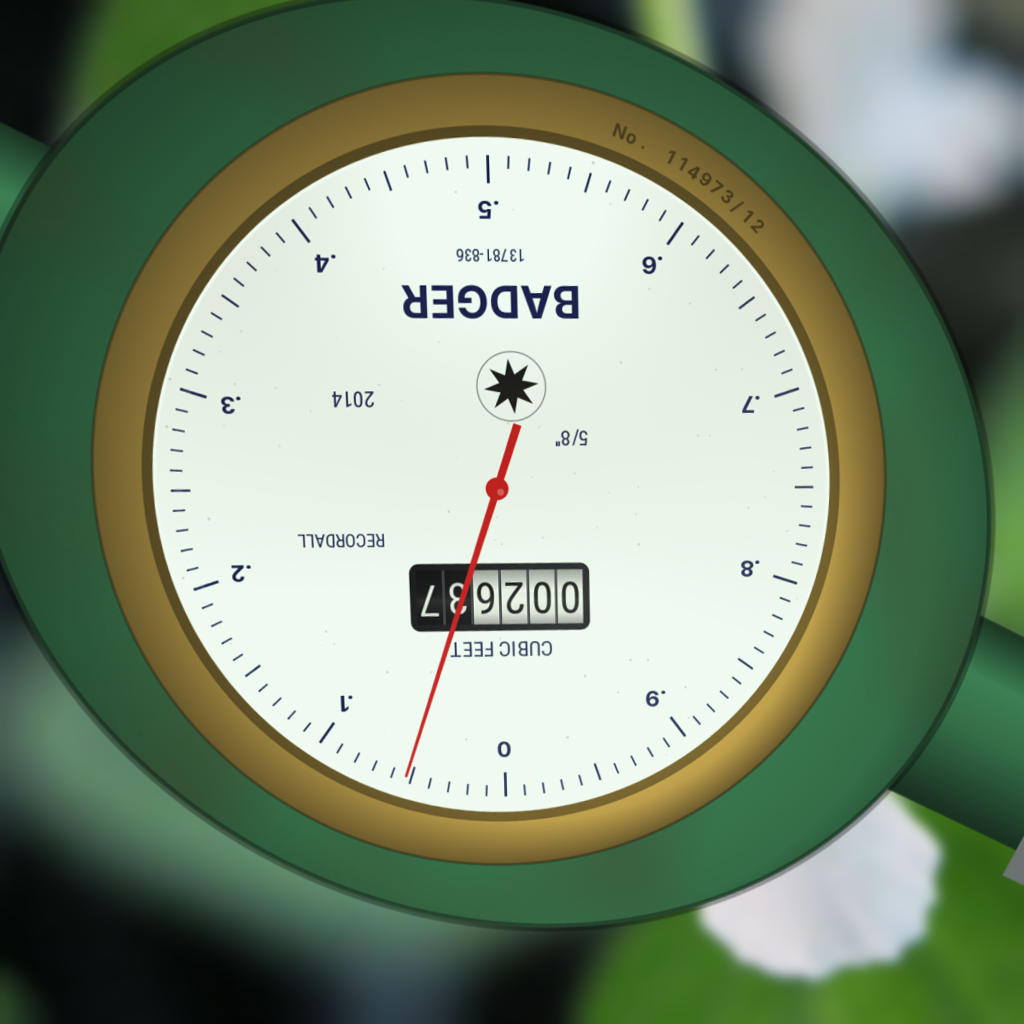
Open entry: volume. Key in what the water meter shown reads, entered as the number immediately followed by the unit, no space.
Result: 2637.05ft³
